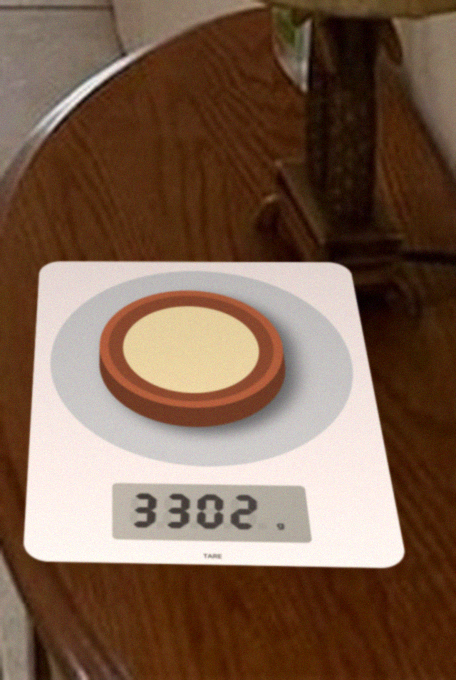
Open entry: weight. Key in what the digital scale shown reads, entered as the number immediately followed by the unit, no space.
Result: 3302g
